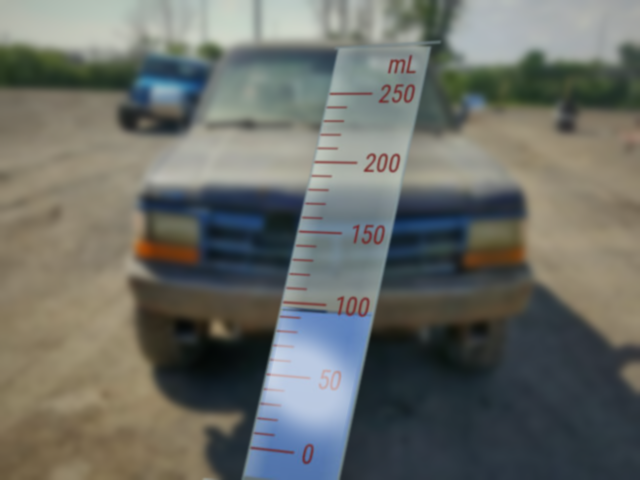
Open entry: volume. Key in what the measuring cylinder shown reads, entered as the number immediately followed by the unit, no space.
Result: 95mL
